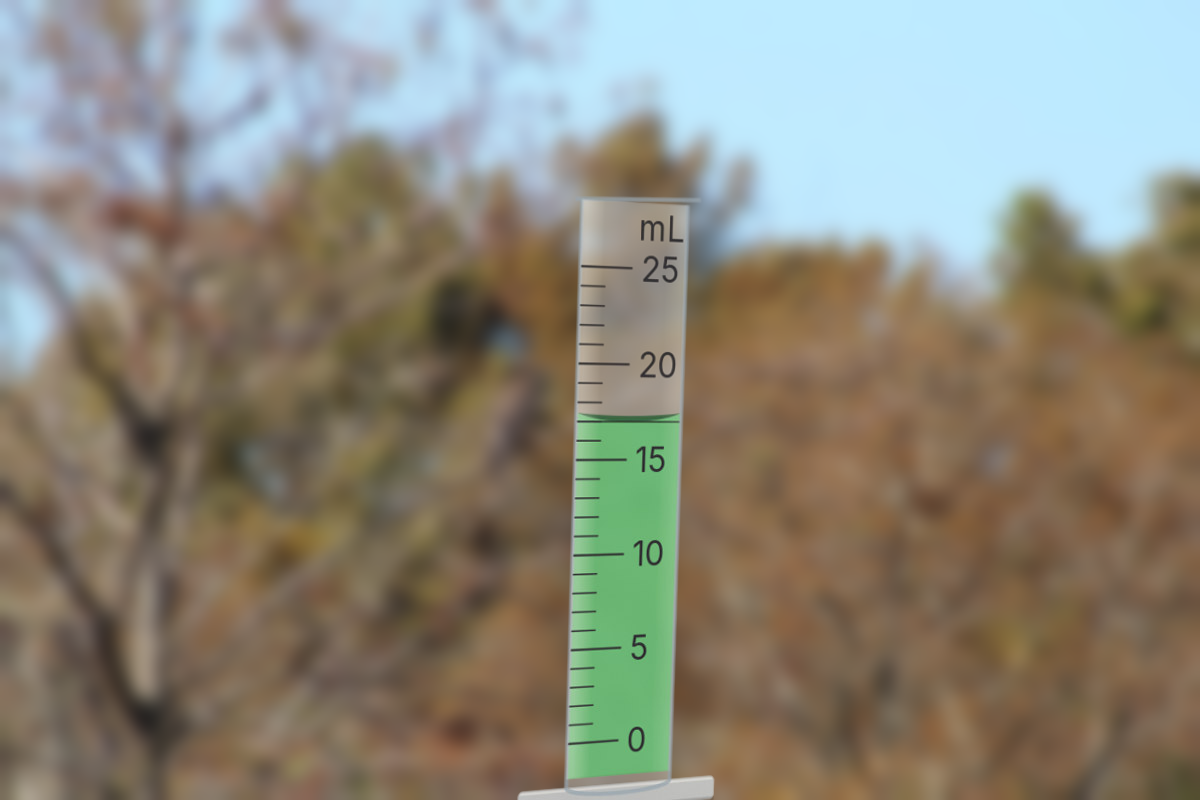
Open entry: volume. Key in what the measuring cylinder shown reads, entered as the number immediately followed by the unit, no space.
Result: 17mL
